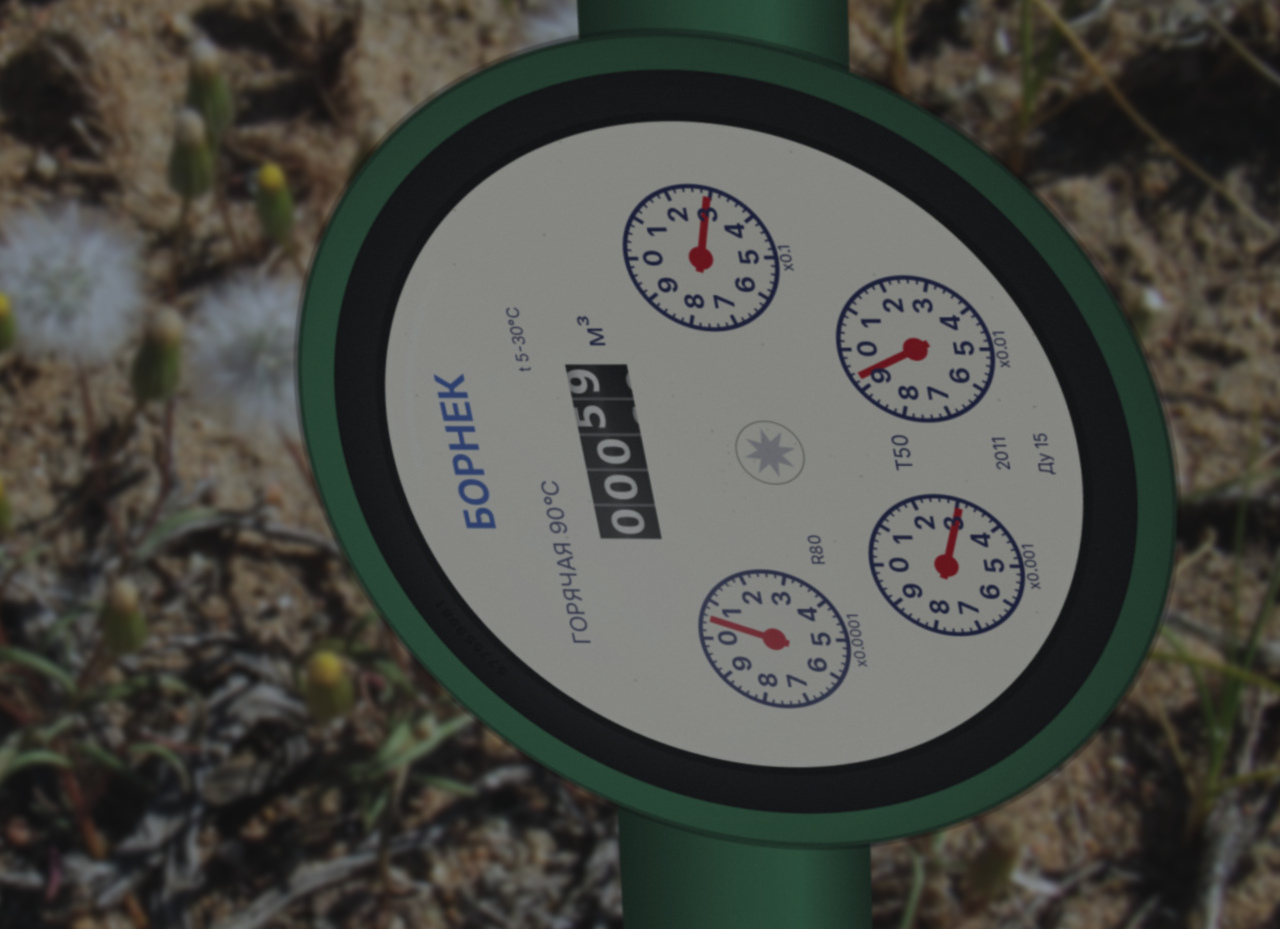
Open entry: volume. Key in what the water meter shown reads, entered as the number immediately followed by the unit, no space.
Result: 59.2930m³
